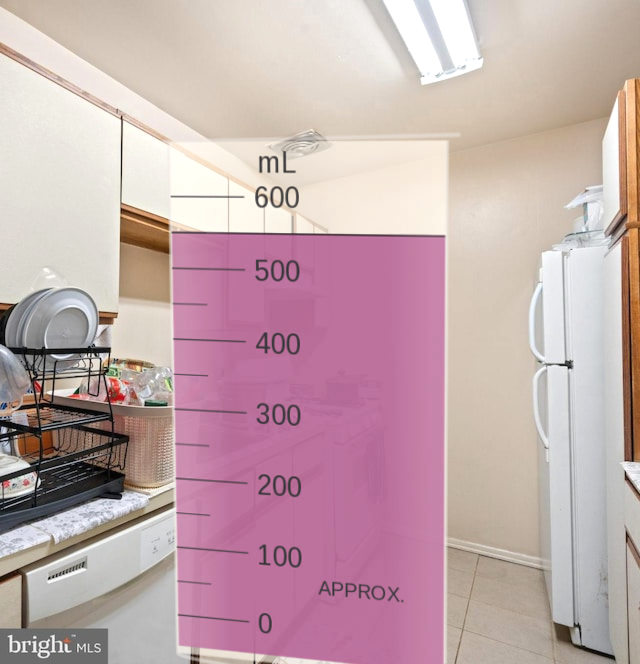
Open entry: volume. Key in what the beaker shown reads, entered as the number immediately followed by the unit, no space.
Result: 550mL
